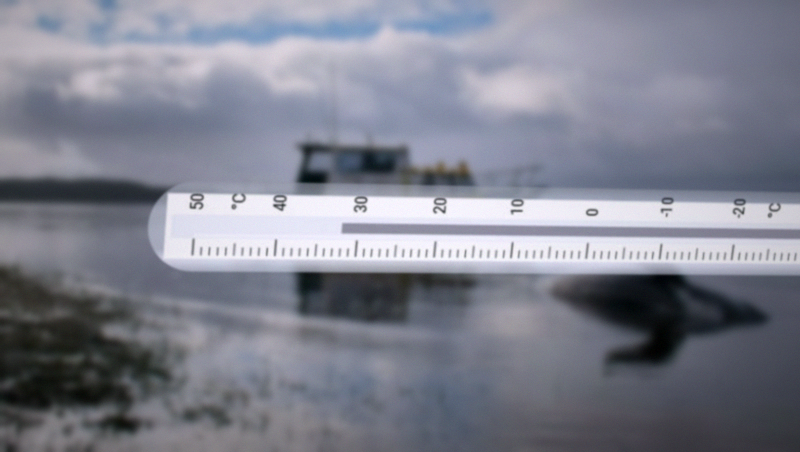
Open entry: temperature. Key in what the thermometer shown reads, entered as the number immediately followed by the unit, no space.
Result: 32°C
